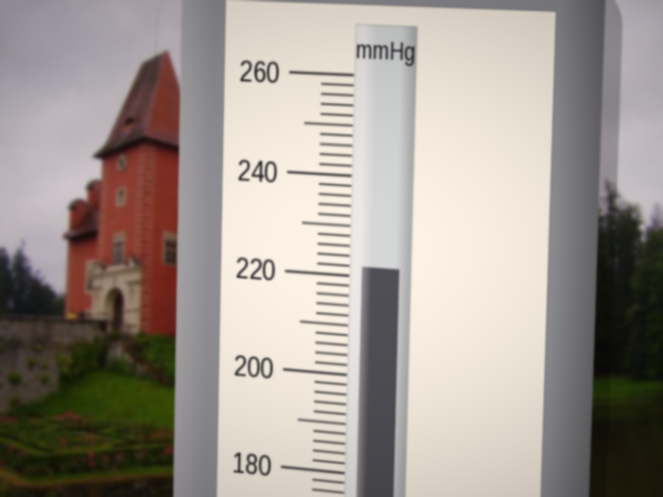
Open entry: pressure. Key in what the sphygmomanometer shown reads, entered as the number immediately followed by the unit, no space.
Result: 222mmHg
